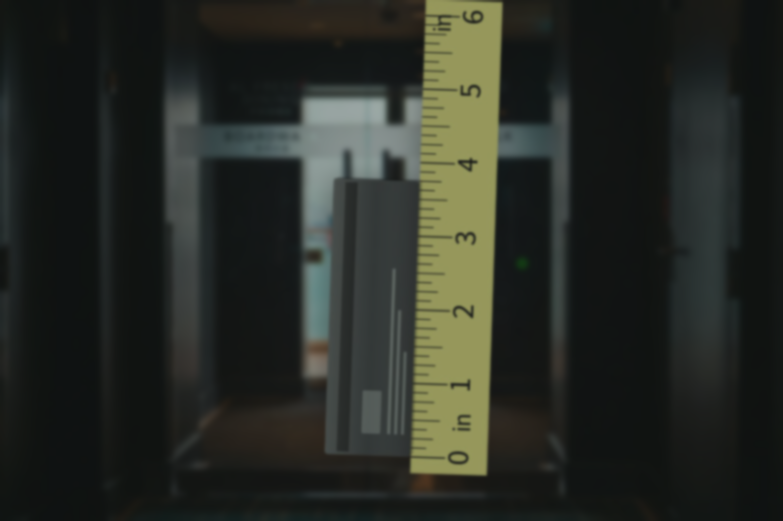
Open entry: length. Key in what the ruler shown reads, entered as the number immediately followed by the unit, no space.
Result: 3.75in
